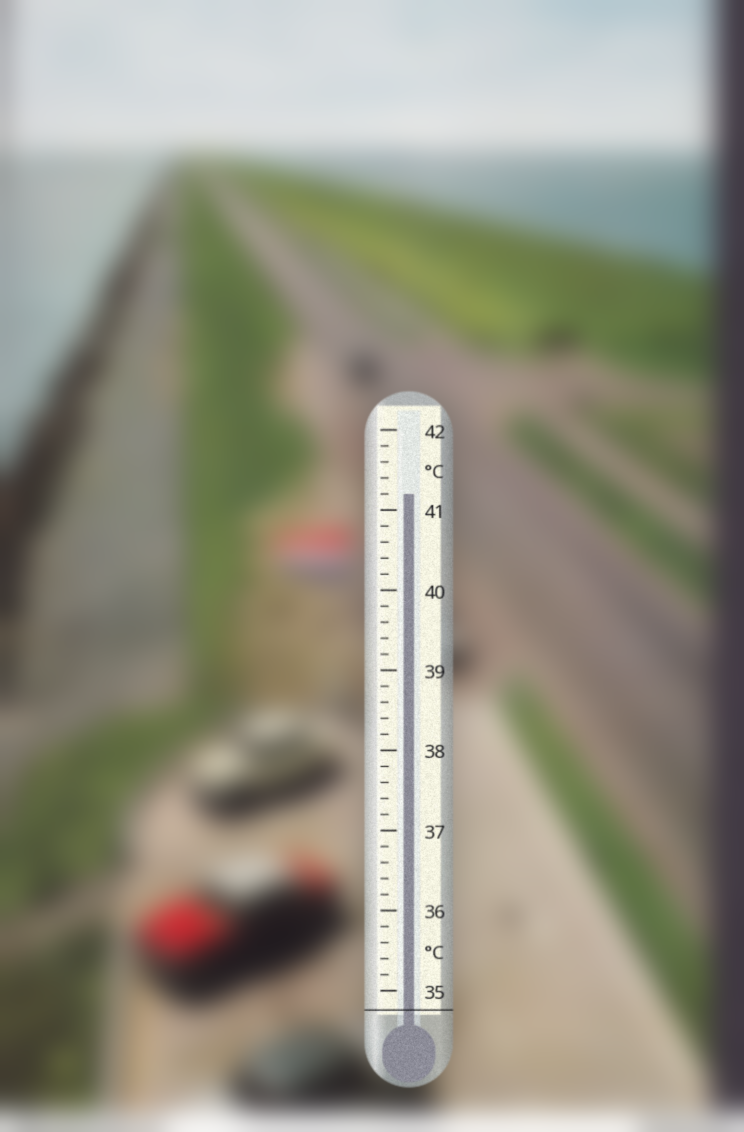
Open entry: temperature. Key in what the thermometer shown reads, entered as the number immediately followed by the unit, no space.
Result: 41.2°C
